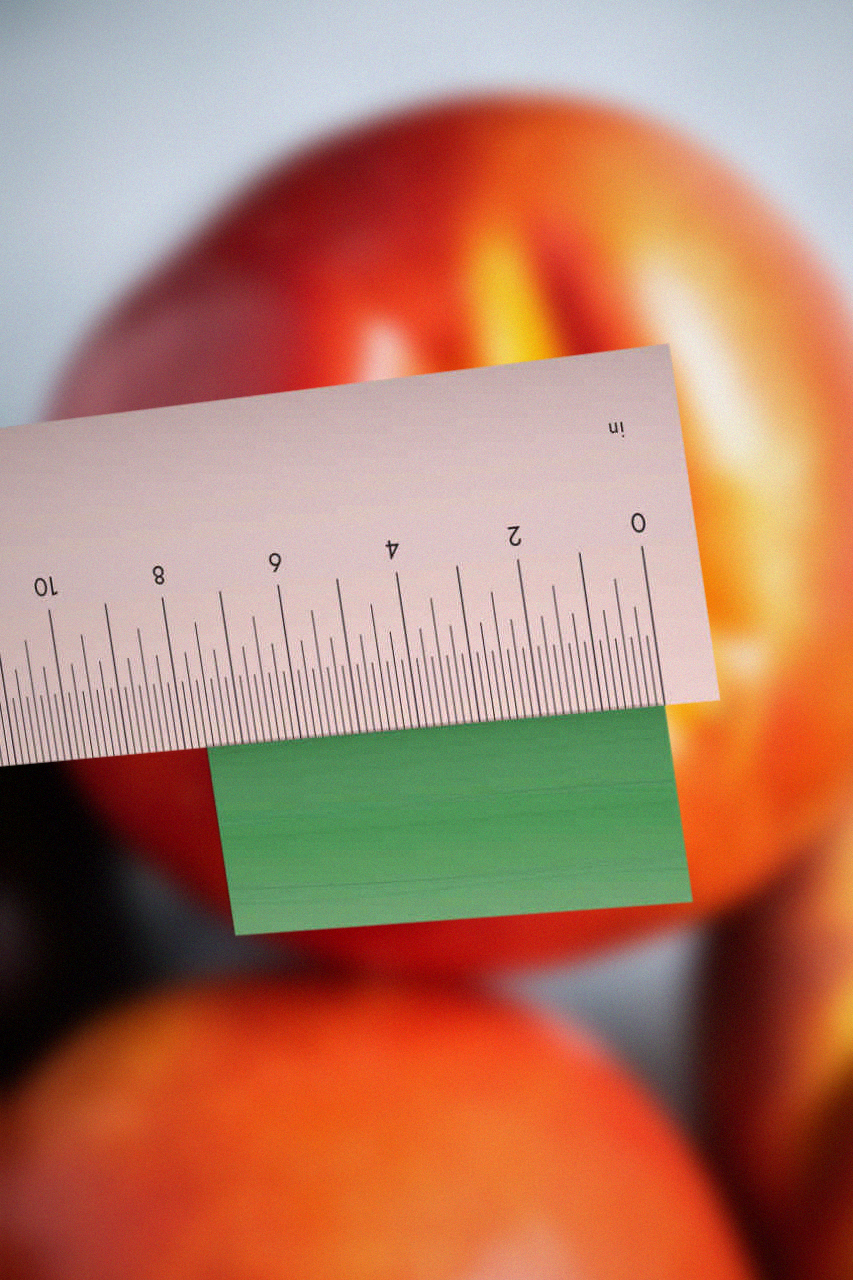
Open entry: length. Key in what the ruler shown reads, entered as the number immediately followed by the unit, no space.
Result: 7.625in
